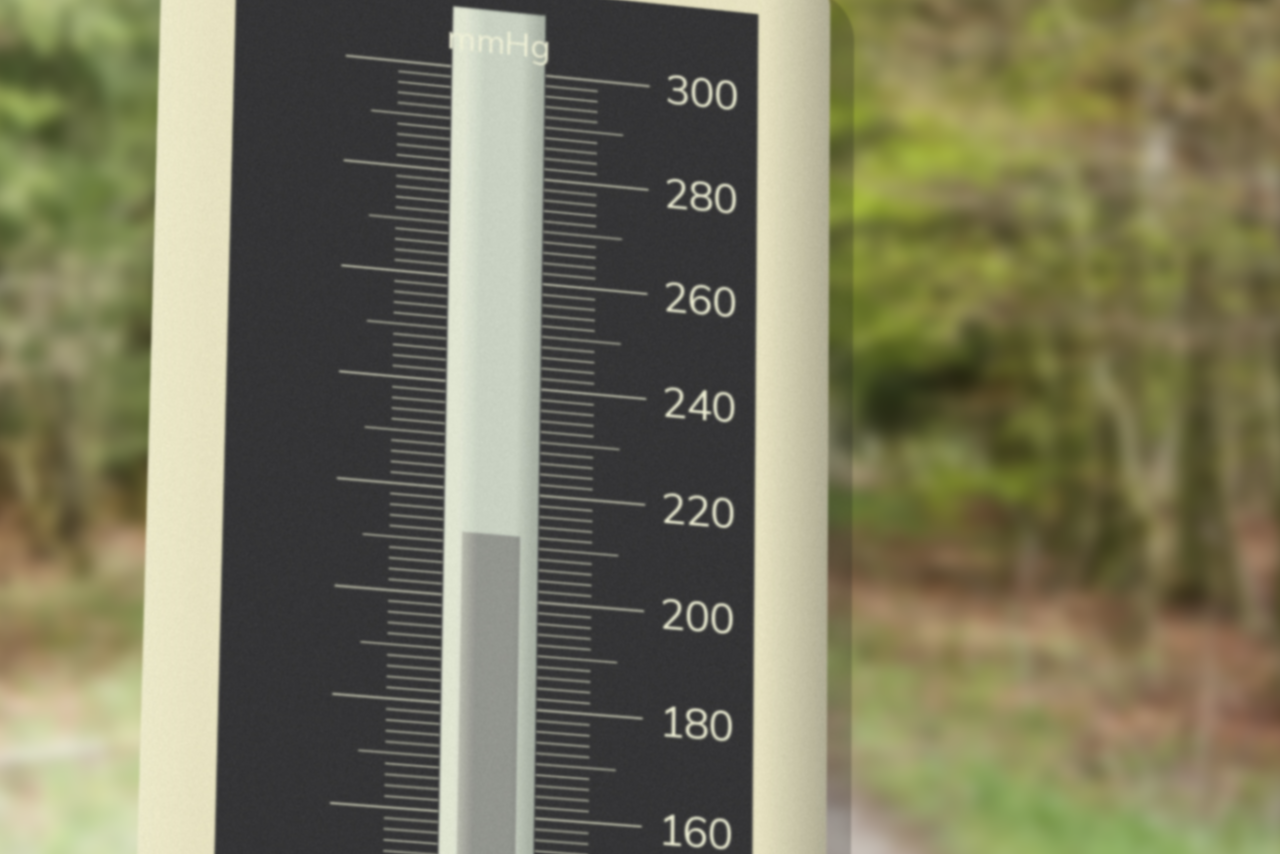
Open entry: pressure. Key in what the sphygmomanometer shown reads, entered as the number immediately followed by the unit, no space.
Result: 212mmHg
